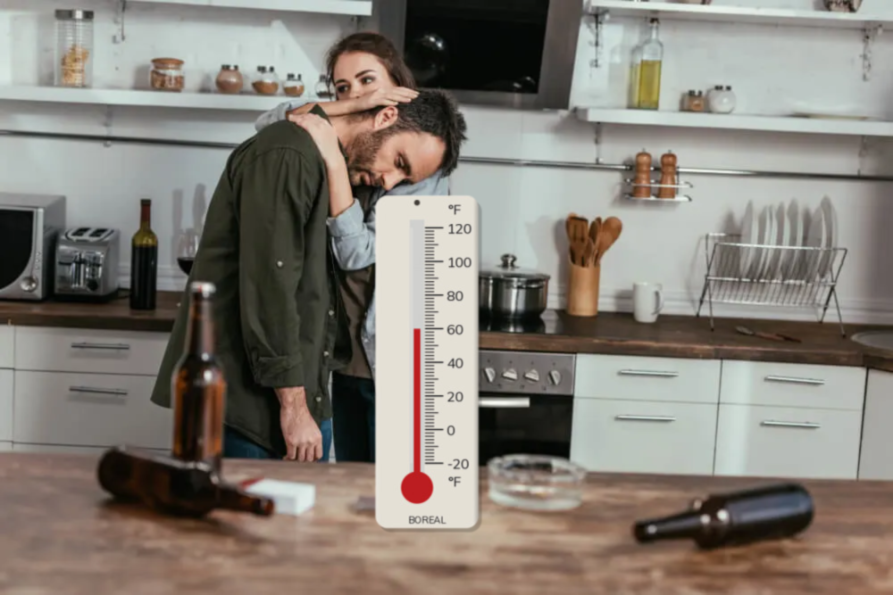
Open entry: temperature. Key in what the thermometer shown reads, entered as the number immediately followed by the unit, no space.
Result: 60°F
